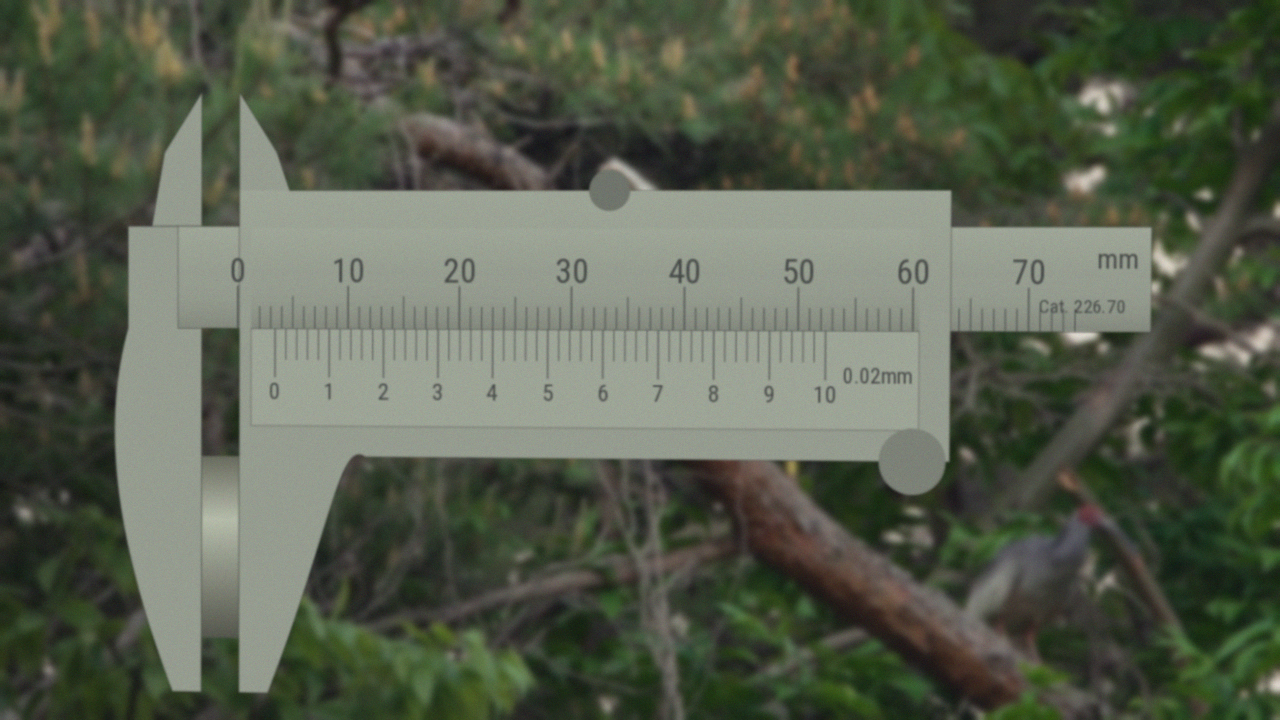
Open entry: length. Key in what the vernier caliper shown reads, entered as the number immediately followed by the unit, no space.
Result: 3.4mm
